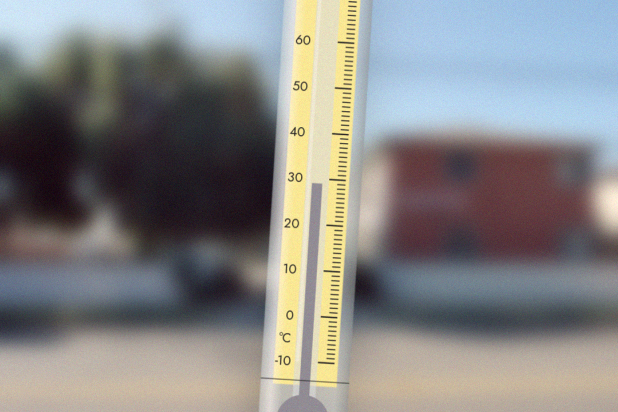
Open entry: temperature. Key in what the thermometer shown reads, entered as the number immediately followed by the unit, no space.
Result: 29°C
